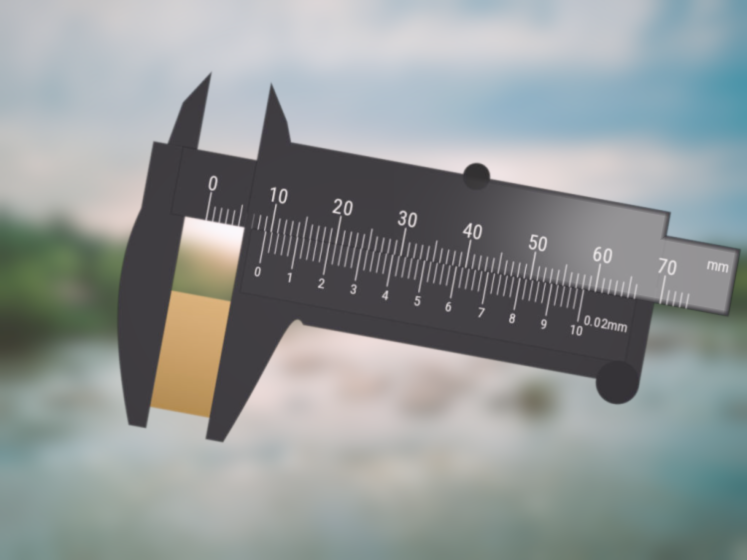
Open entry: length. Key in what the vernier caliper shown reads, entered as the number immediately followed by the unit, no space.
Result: 9.2mm
